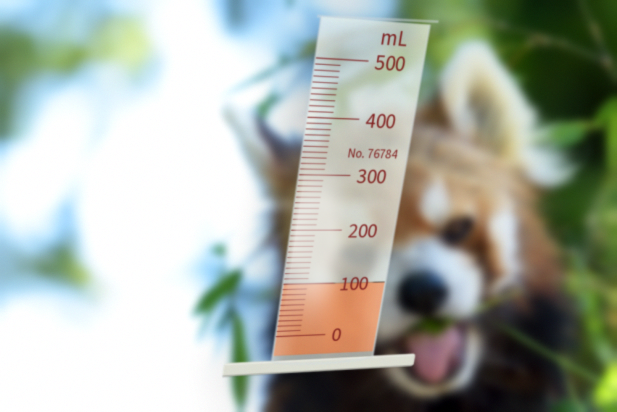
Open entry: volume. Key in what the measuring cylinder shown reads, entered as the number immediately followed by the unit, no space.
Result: 100mL
